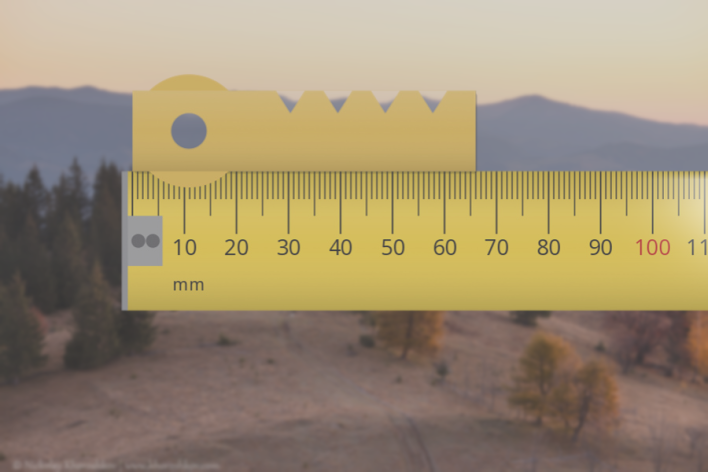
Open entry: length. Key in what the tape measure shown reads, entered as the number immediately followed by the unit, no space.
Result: 66mm
